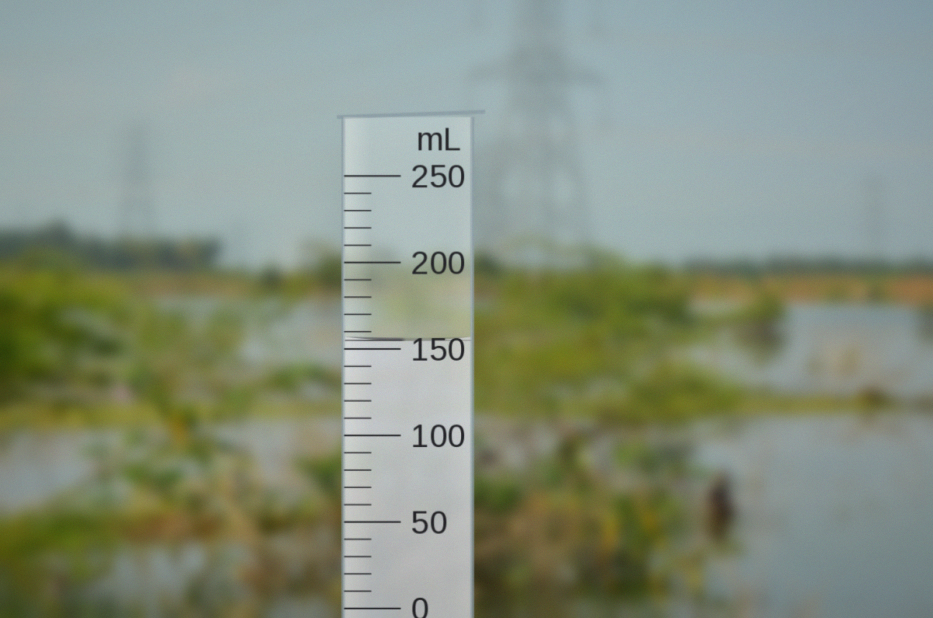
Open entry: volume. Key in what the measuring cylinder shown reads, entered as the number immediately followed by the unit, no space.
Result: 155mL
